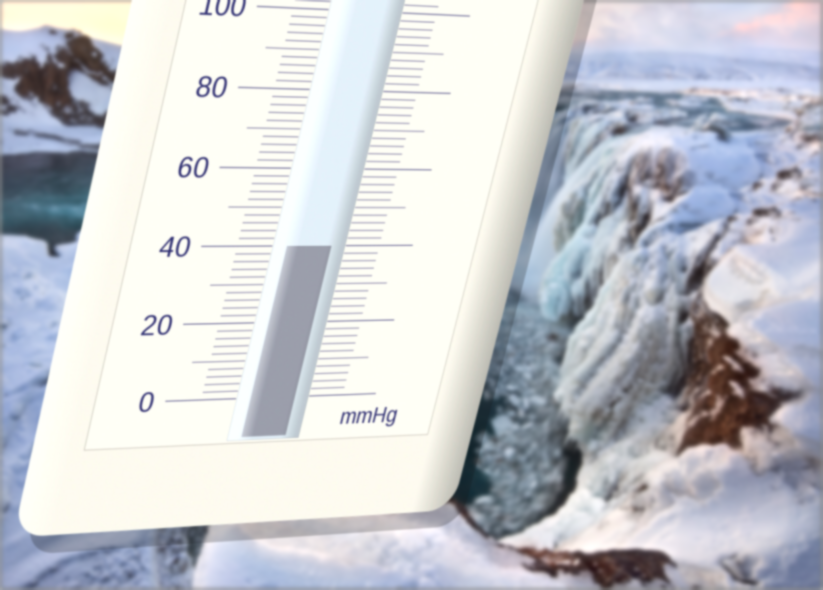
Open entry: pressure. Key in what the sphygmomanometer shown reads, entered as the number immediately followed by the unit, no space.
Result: 40mmHg
